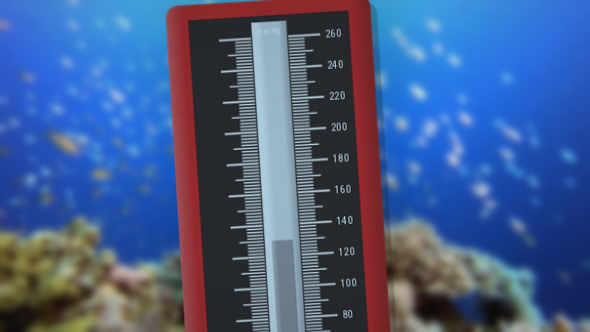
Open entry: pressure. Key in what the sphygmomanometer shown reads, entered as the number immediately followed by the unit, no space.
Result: 130mmHg
